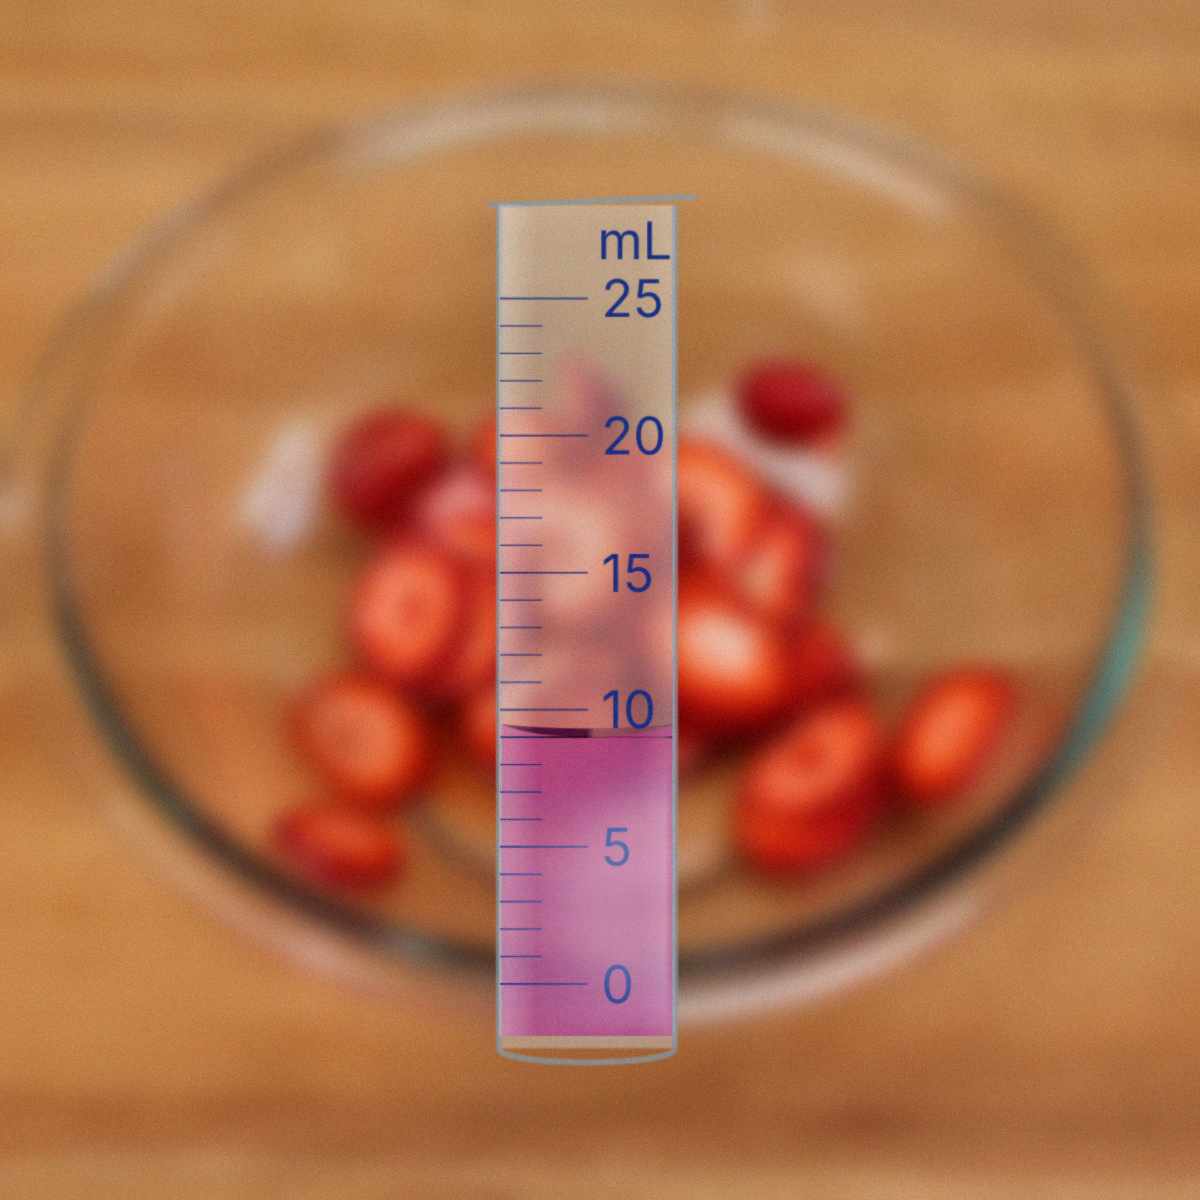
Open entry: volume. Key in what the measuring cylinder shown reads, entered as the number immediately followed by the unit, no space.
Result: 9mL
